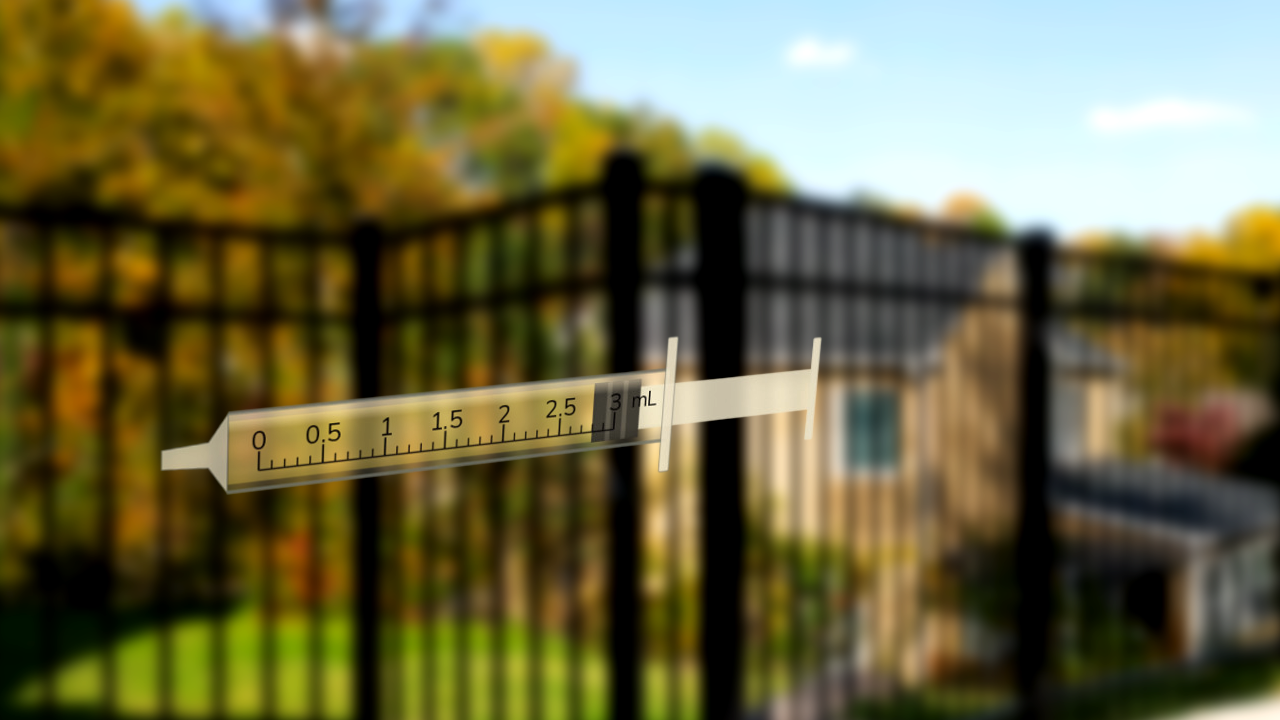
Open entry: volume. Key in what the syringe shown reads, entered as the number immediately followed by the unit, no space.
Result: 2.8mL
